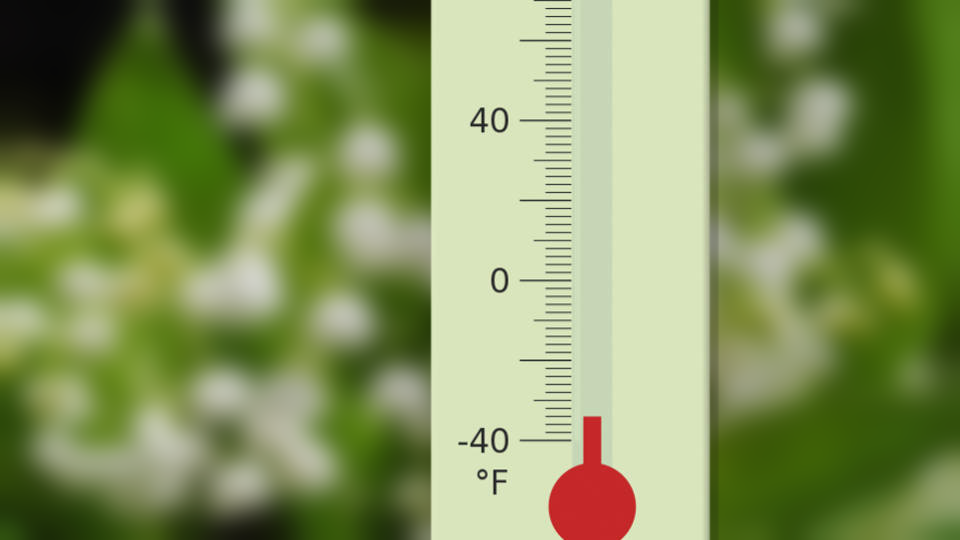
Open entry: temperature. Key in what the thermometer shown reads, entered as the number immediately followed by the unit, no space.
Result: -34°F
